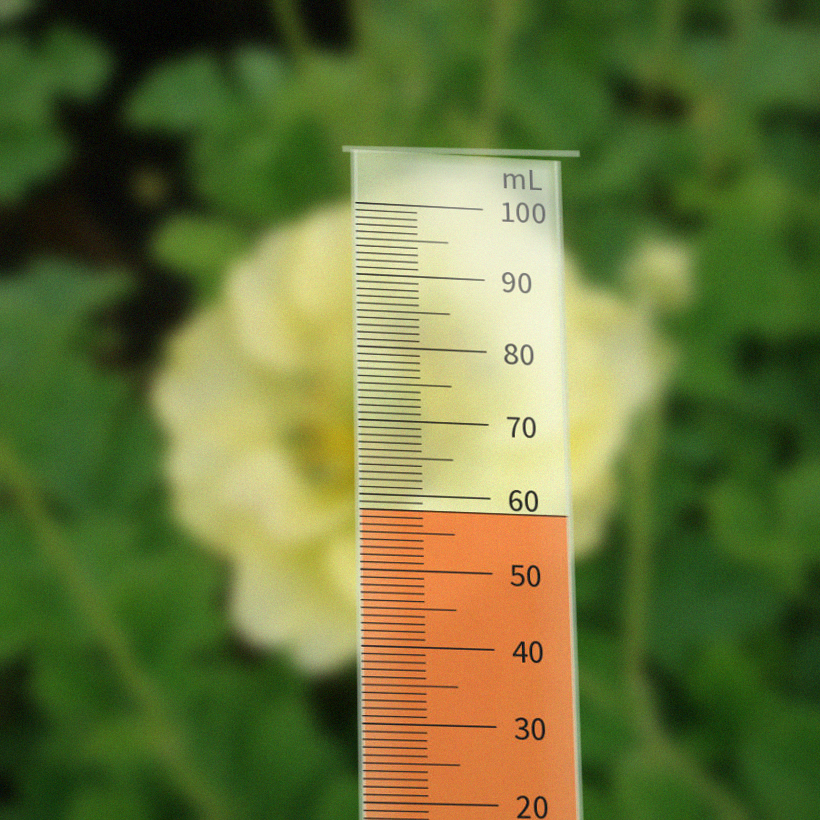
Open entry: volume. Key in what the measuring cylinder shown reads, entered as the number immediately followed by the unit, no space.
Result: 58mL
